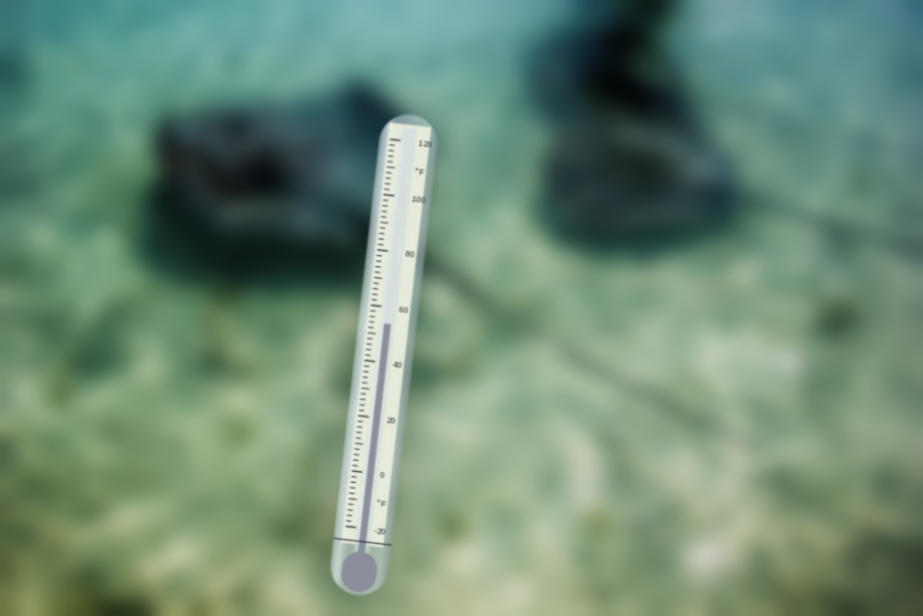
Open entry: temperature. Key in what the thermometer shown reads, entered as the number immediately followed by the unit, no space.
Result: 54°F
